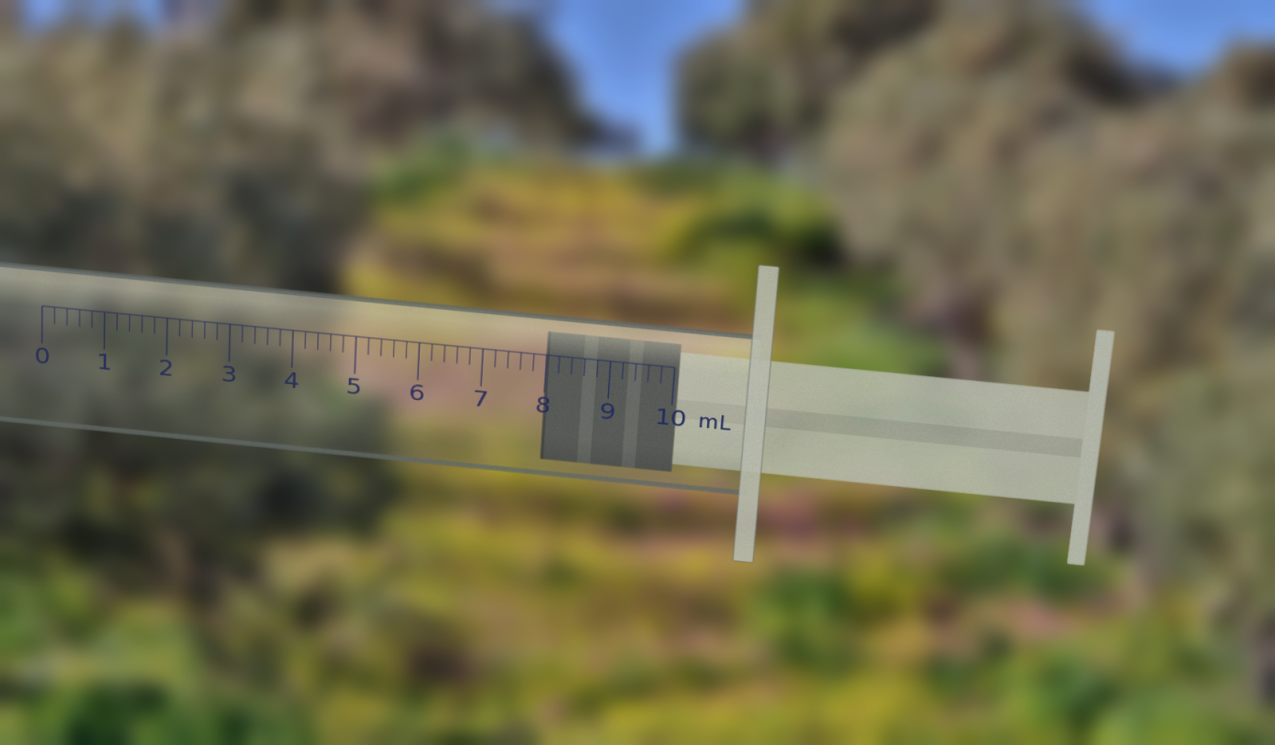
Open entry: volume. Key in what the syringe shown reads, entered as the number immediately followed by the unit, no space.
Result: 8mL
